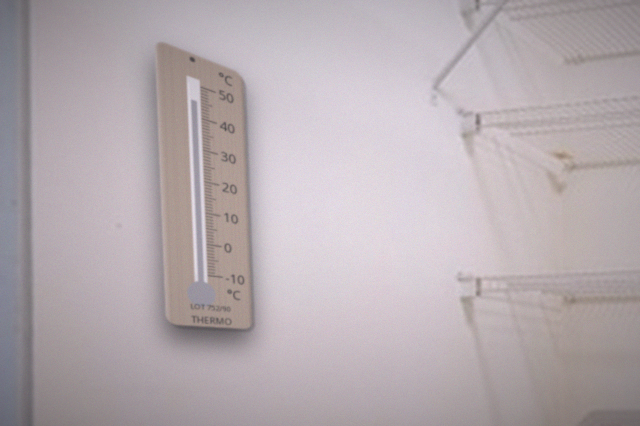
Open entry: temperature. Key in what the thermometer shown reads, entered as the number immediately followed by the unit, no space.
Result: 45°C
